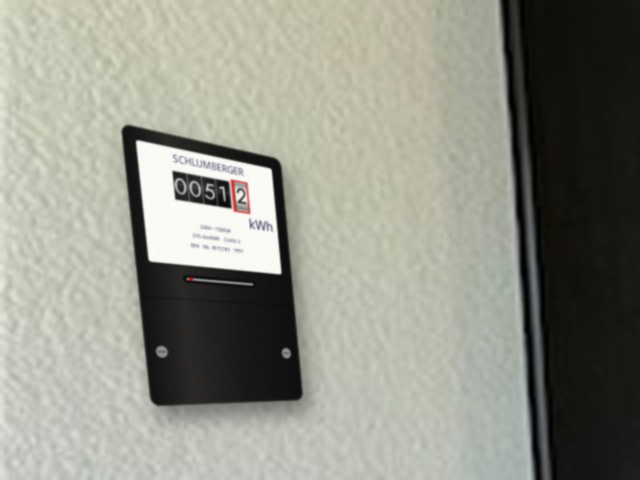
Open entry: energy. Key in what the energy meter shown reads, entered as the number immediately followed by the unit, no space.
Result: 51.2kWh
